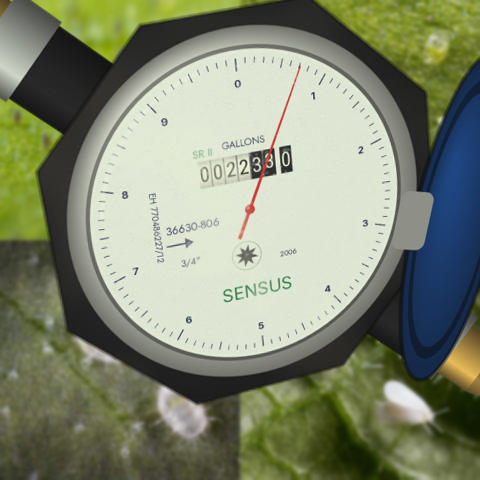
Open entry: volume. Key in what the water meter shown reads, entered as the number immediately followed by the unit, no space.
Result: 22330.7gal
